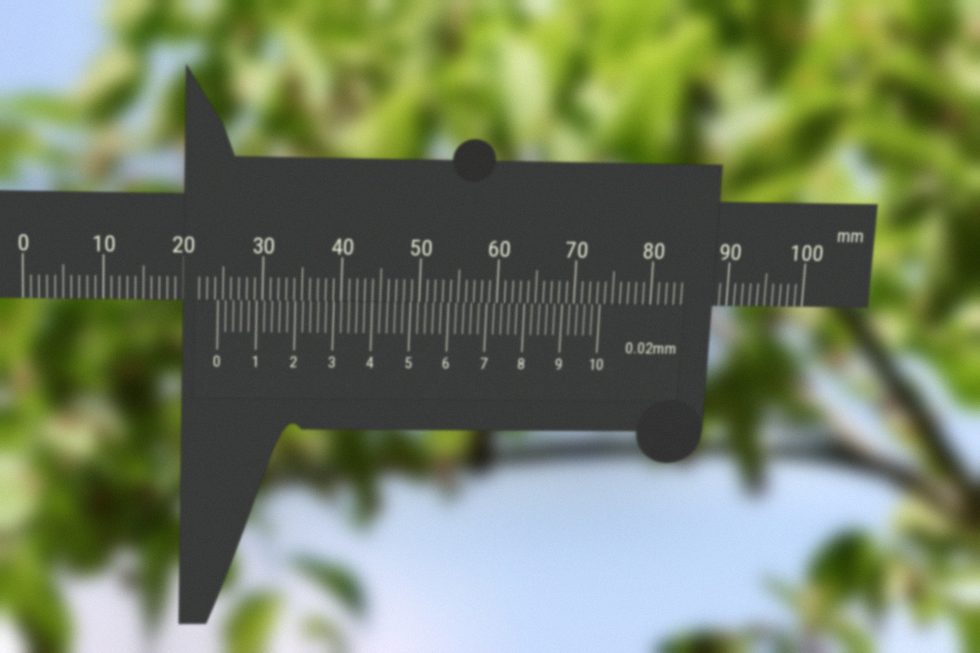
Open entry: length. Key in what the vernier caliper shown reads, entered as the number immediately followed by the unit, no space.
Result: 24.4mm
